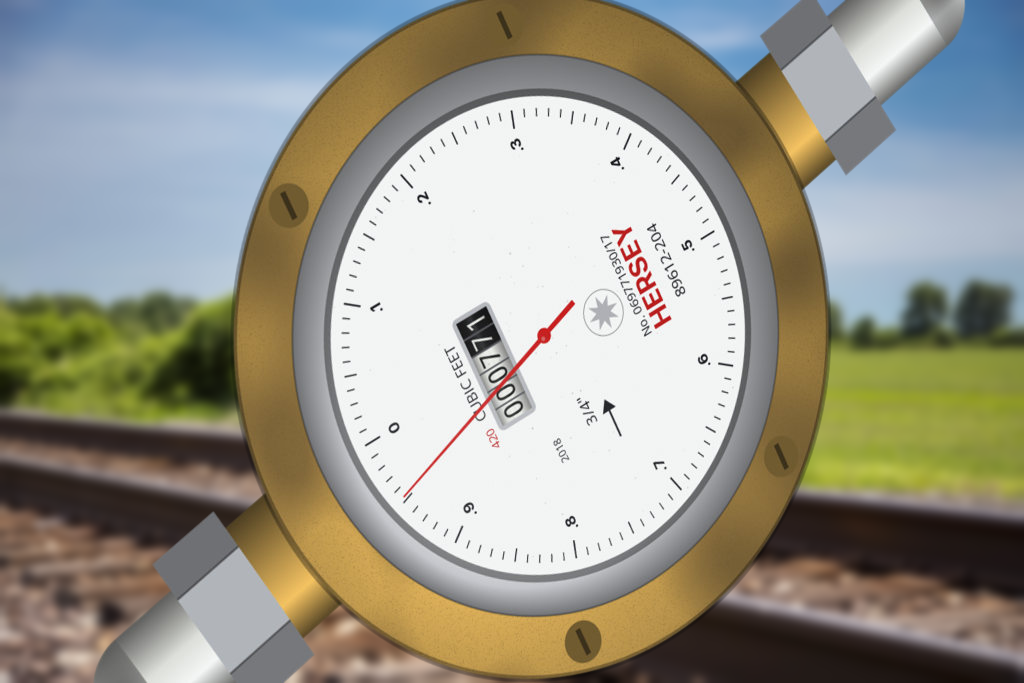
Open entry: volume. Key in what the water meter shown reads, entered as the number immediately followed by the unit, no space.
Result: 770.95ft³
